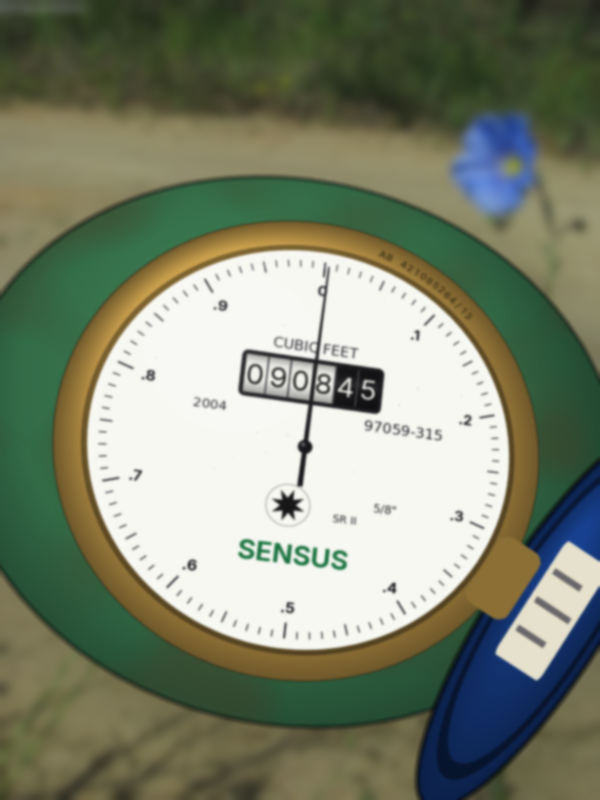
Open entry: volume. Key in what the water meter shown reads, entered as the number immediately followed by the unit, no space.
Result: 90845.00ft³
